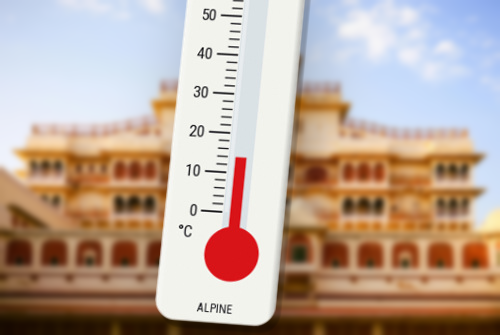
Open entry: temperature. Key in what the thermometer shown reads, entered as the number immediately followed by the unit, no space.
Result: 14°C
